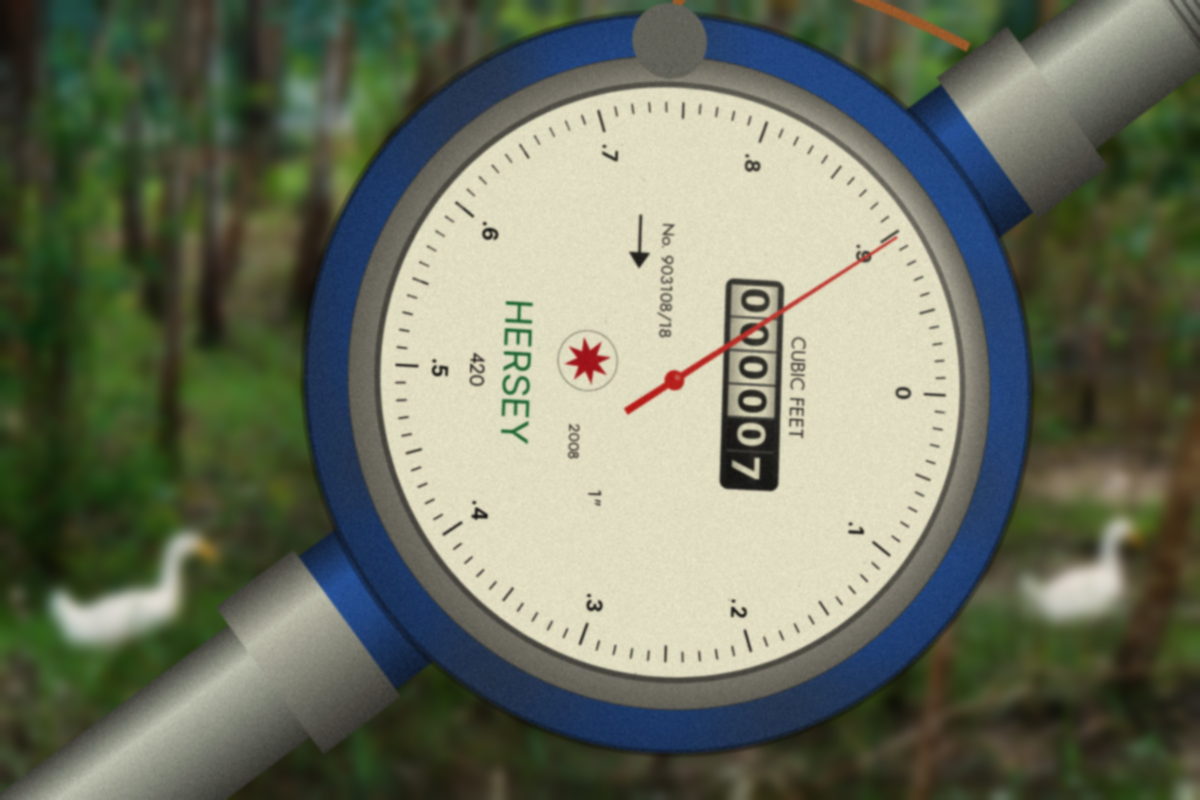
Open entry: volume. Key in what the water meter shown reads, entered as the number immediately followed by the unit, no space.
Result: 6.90ft³
